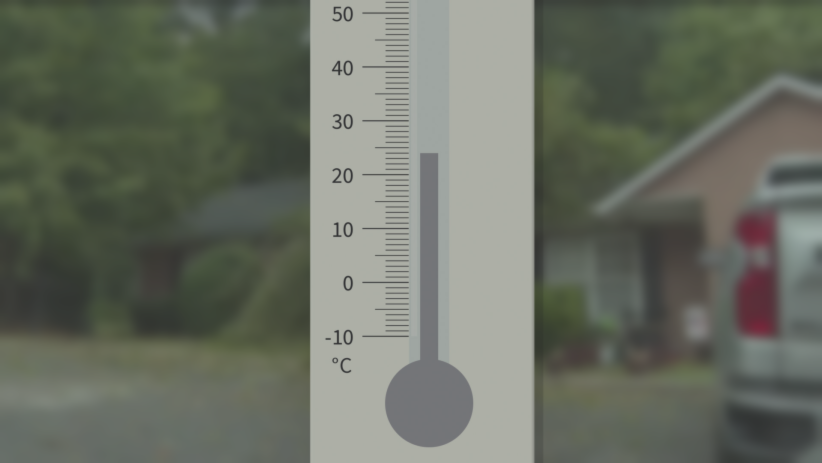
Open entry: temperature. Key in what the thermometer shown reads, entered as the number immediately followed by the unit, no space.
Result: 24°C
